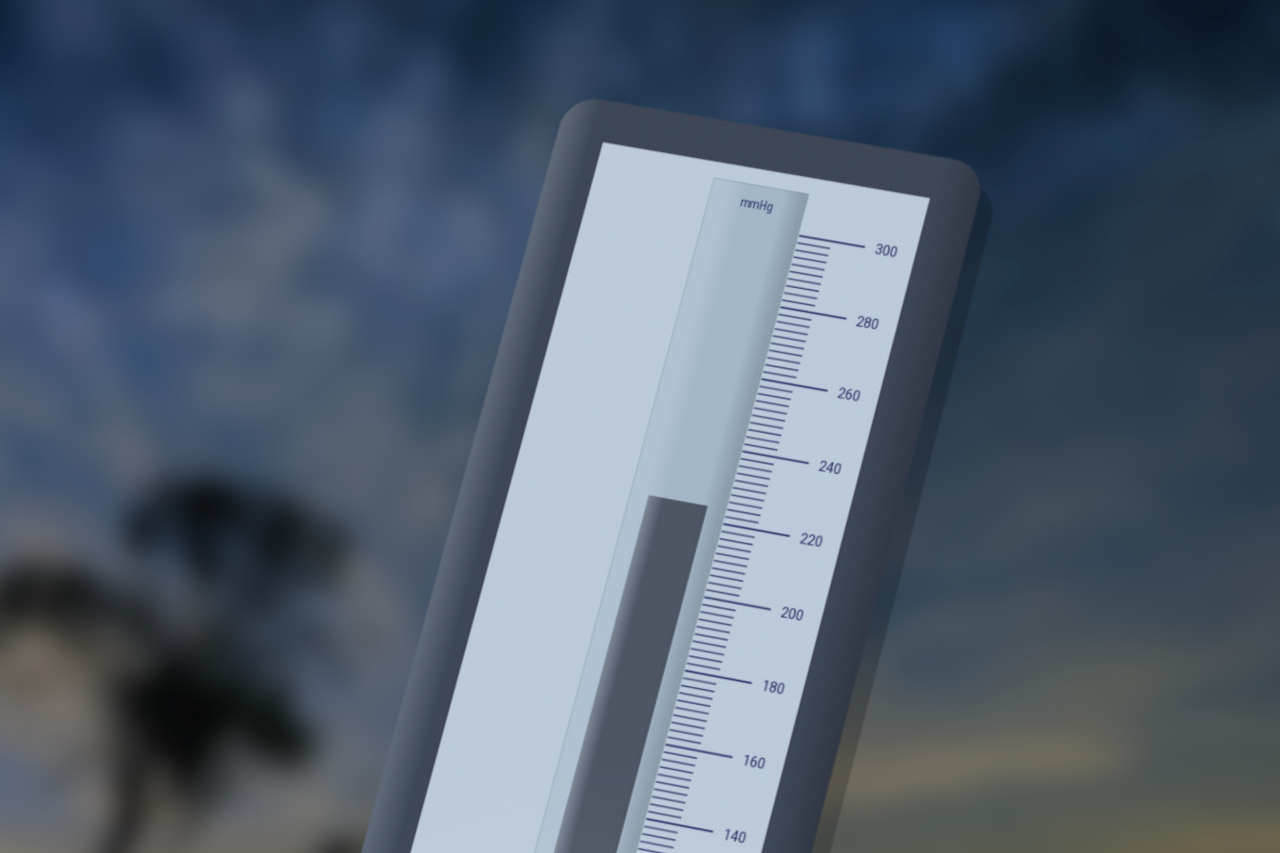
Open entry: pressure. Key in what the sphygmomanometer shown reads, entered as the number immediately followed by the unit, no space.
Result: 224mmHg
